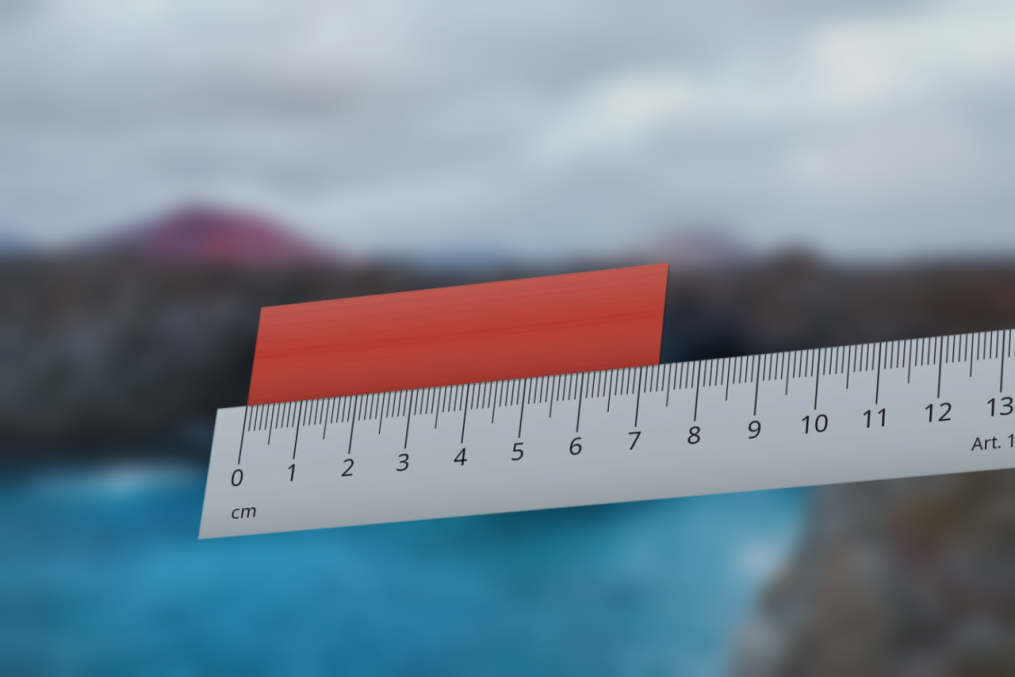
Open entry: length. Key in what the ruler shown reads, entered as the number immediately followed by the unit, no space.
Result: 7.3cm
